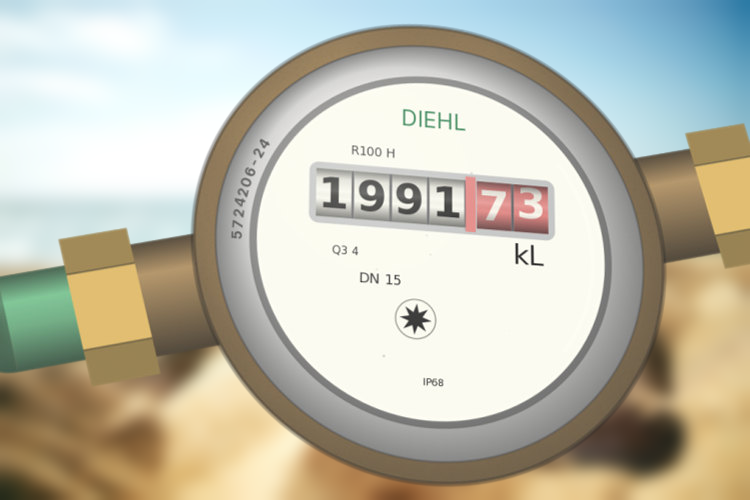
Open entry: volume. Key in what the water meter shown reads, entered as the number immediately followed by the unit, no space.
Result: 1991.73kL
